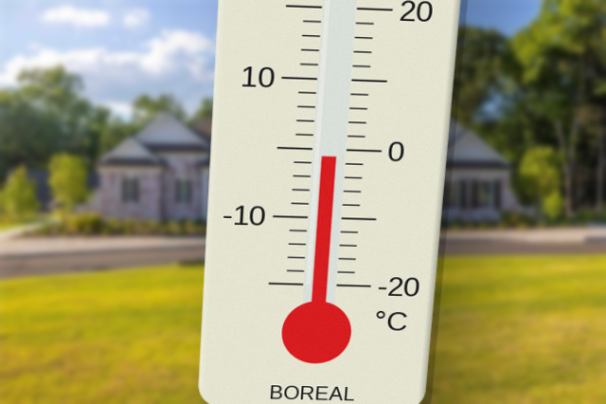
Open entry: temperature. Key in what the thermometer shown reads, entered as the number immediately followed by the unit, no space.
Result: -1°C
